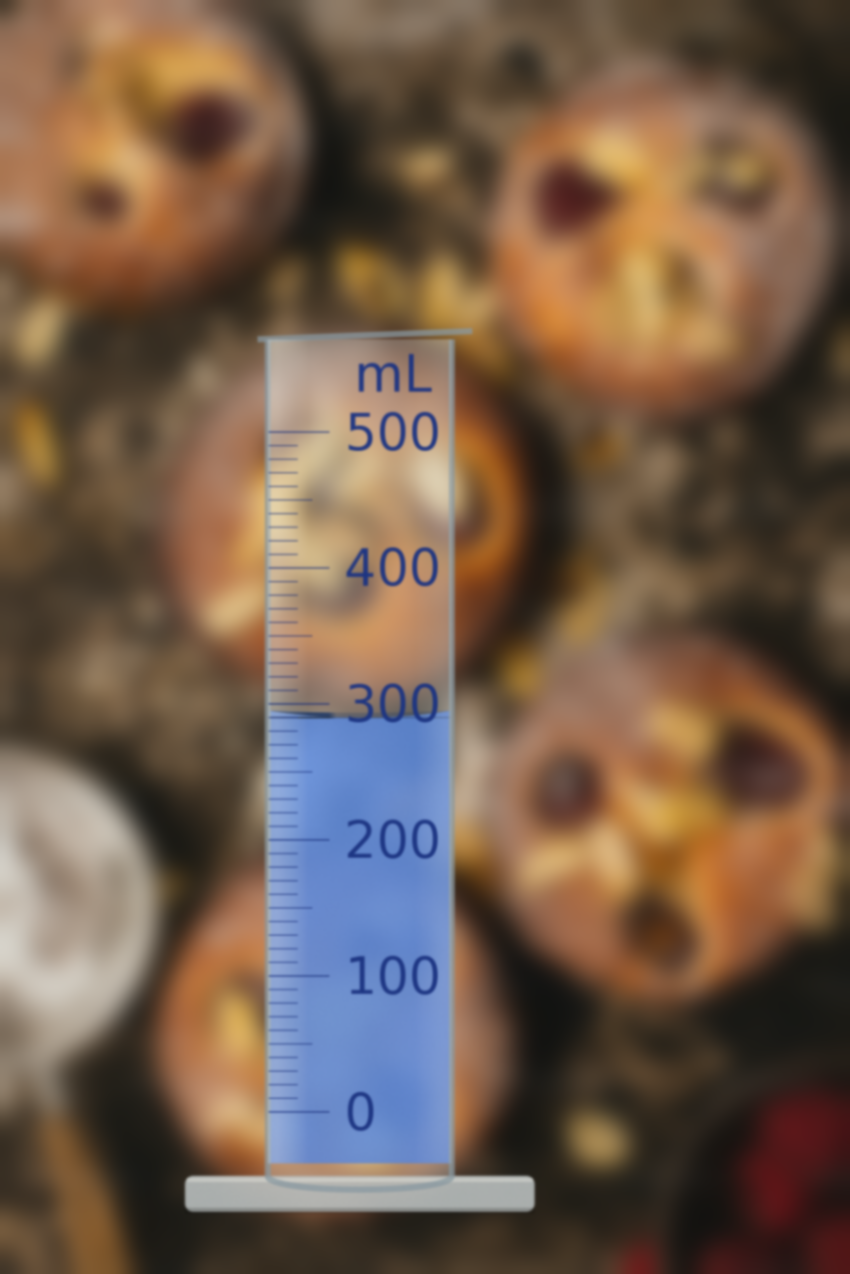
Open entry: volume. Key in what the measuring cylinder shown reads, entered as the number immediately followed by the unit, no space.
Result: 290mL
